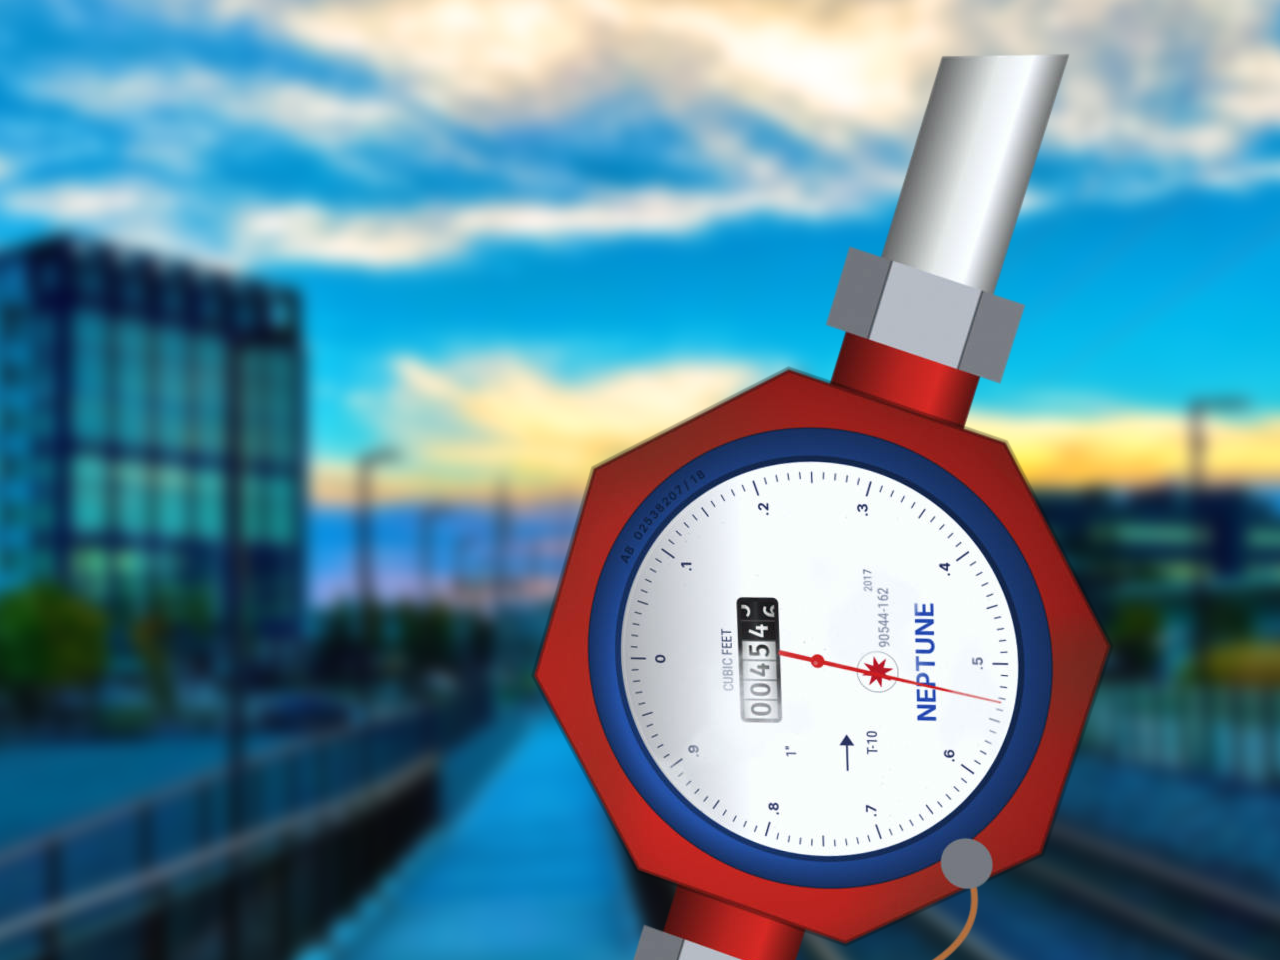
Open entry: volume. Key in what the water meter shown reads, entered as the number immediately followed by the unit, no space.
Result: 4545.53ft³
